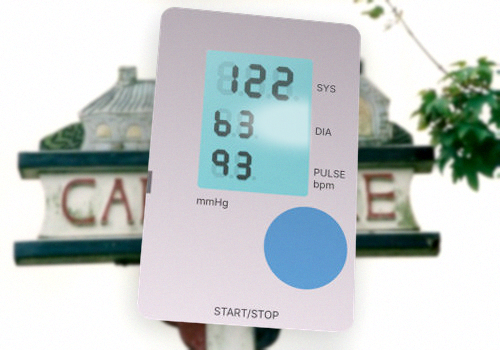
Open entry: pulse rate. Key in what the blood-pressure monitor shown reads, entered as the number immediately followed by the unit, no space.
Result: 93bpm
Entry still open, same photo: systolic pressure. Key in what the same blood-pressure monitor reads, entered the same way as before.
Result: 122mmHg
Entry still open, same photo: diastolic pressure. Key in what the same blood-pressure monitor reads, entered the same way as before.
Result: 63mmHg
